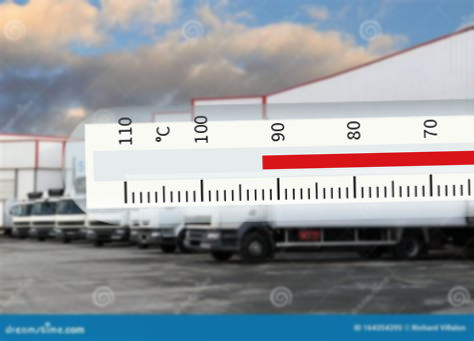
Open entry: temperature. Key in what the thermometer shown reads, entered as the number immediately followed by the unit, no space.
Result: 92°C
